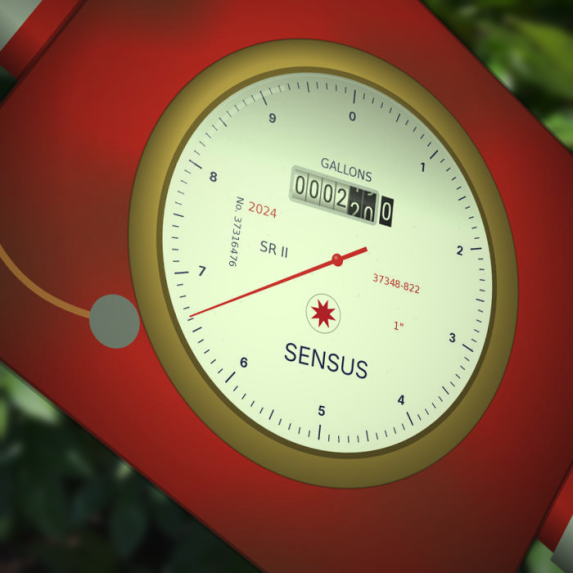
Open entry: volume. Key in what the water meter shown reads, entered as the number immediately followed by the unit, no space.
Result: 2196.6gal
